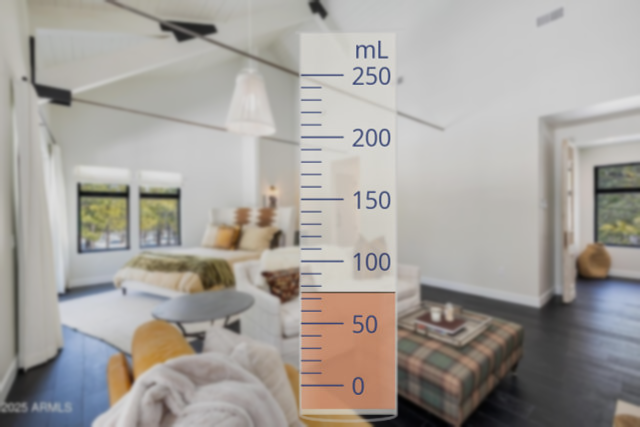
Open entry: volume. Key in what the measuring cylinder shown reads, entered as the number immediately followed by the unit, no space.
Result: 75mL
